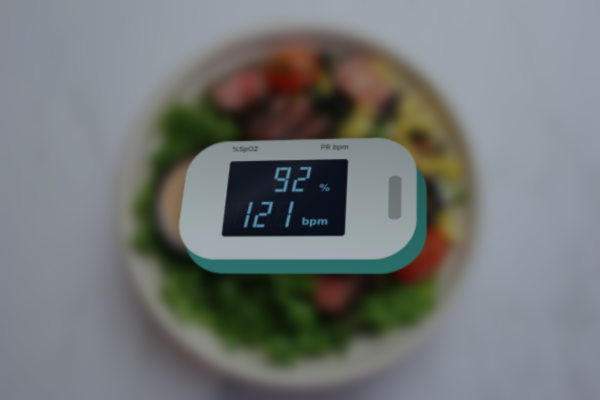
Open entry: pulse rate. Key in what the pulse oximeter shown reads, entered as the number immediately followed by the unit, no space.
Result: 121bpm
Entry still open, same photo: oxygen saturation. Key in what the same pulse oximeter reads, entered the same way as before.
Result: 92%
